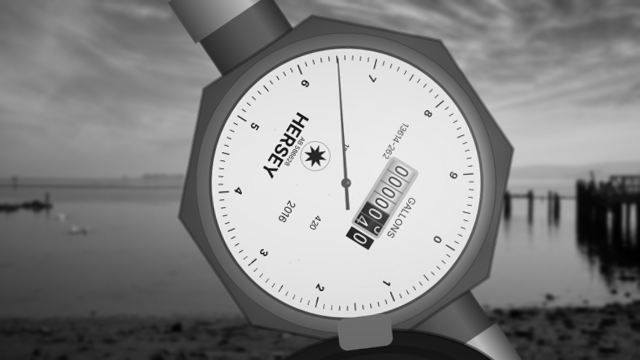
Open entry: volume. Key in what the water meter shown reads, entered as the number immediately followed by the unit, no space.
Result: 36.5gal
